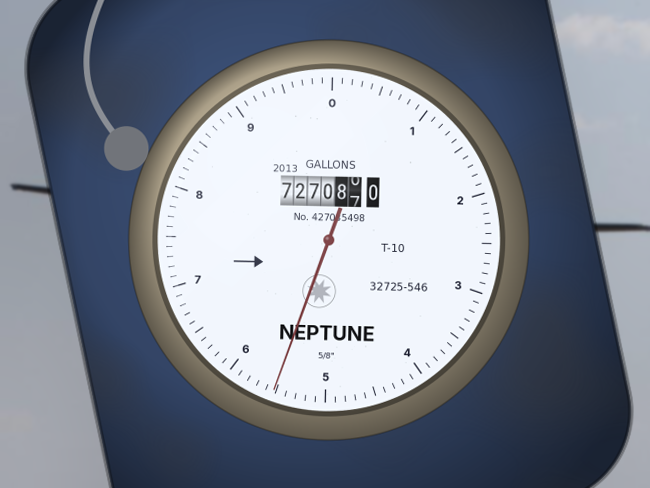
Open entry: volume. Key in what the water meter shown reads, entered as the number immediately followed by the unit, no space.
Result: 7270865.5gal
